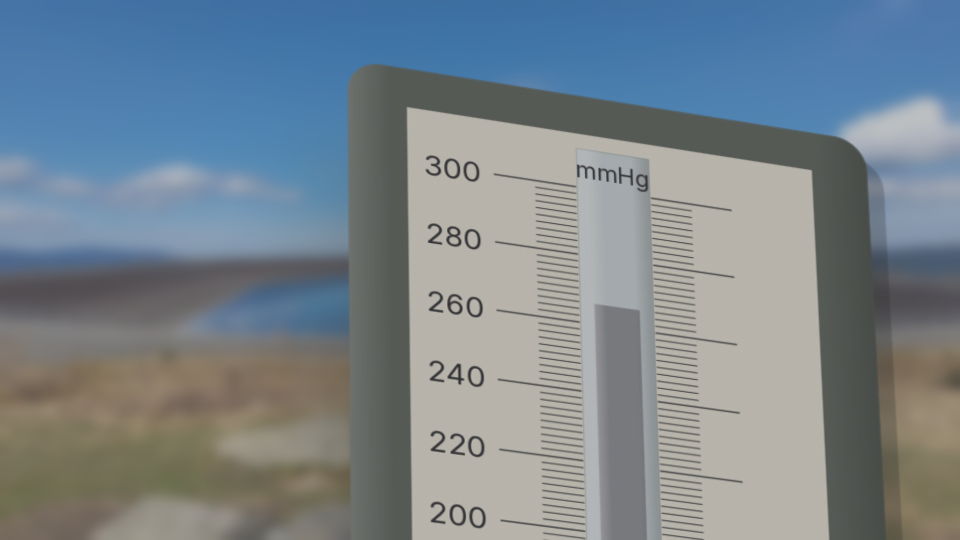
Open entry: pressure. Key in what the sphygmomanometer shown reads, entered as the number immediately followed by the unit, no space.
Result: 266mmHg
